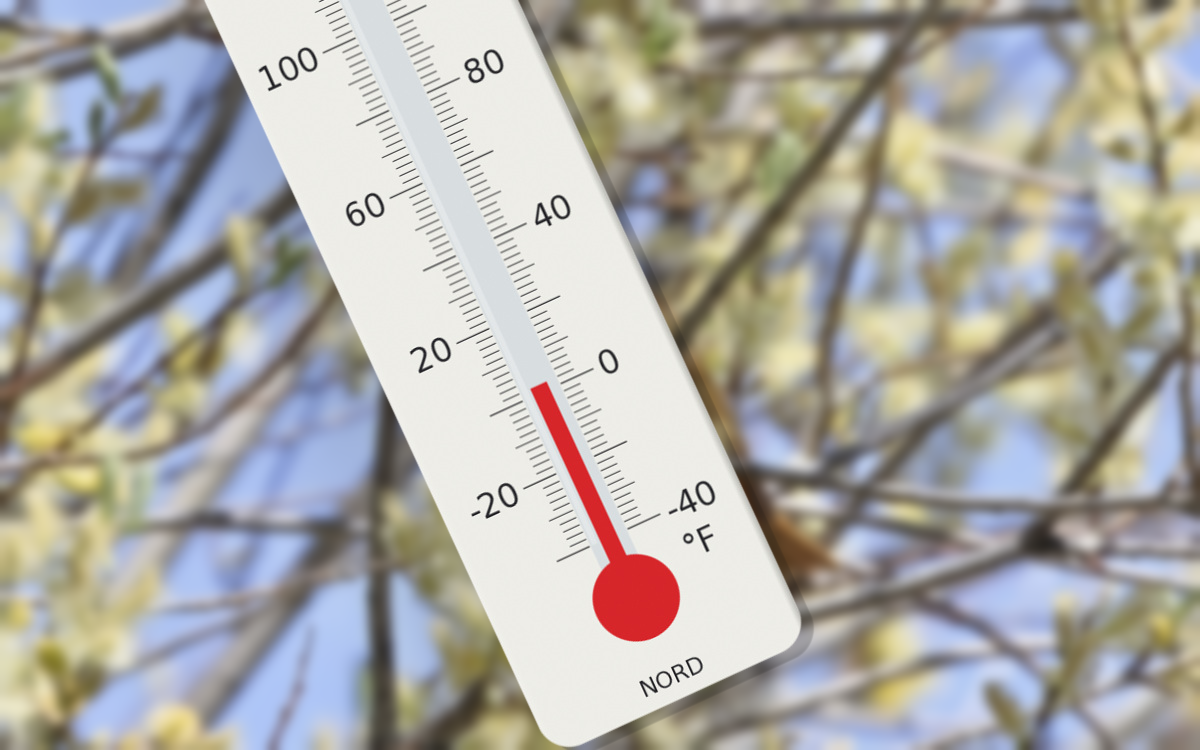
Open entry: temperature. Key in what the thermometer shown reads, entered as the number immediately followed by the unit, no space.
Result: 2°F
